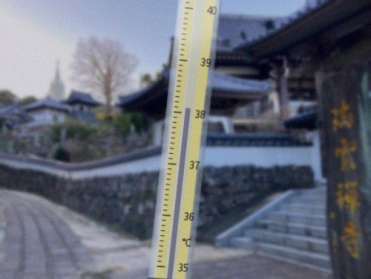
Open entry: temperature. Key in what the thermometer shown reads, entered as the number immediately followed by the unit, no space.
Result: 38.1°C
